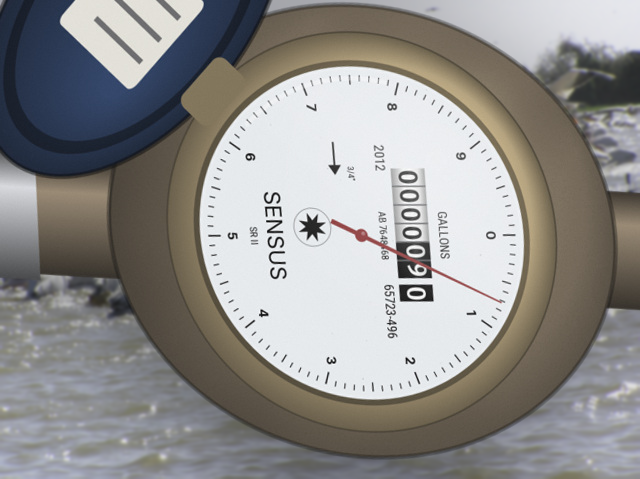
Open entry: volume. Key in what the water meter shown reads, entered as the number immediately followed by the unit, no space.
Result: 90.7gal
